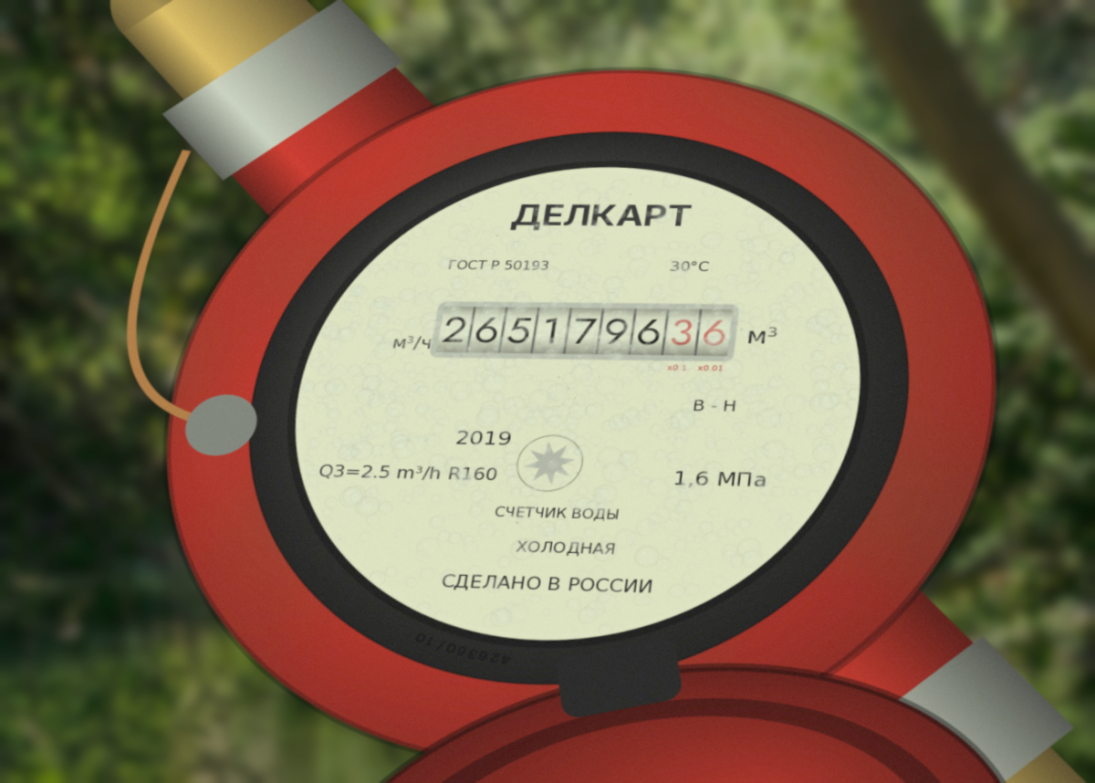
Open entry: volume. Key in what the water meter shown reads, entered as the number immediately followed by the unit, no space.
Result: 2651796.36m³
